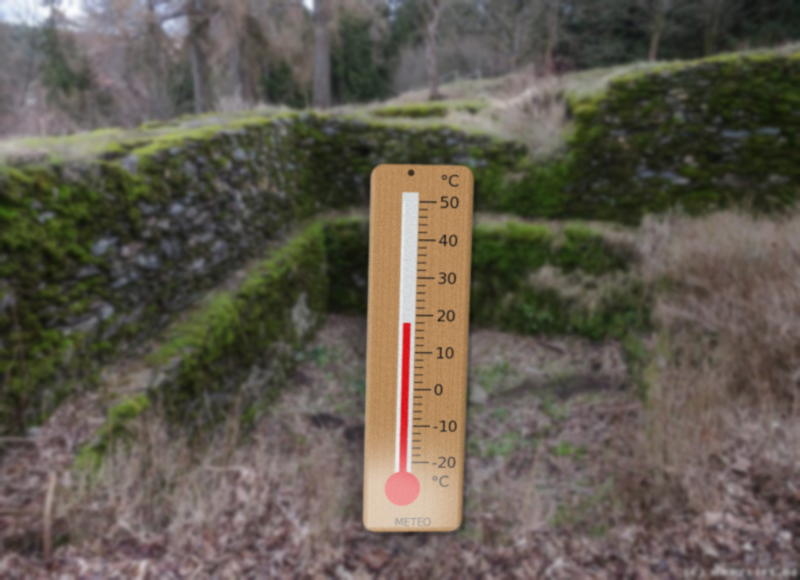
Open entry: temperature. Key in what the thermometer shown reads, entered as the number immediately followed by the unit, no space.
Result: 18°C
